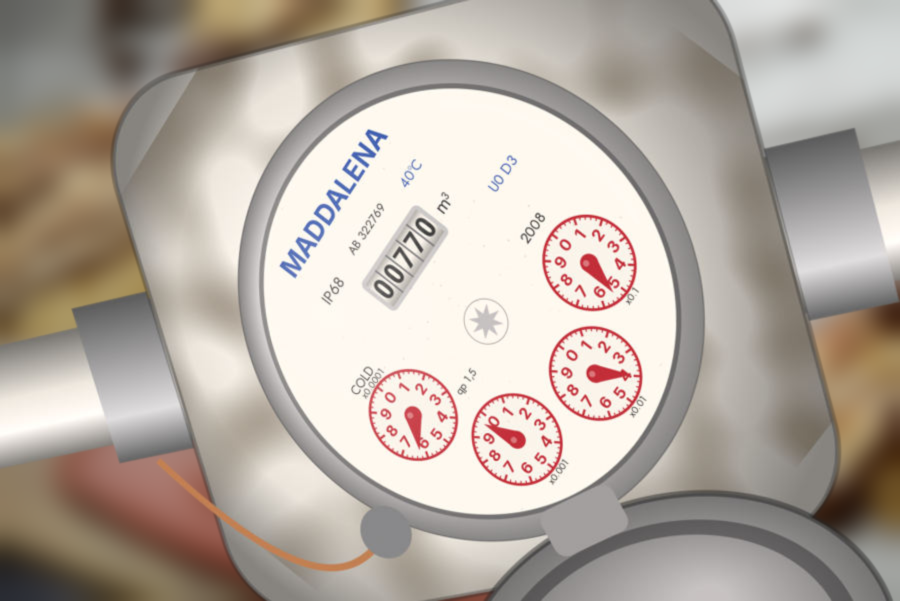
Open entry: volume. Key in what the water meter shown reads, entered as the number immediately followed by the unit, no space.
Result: 770.5396m³
